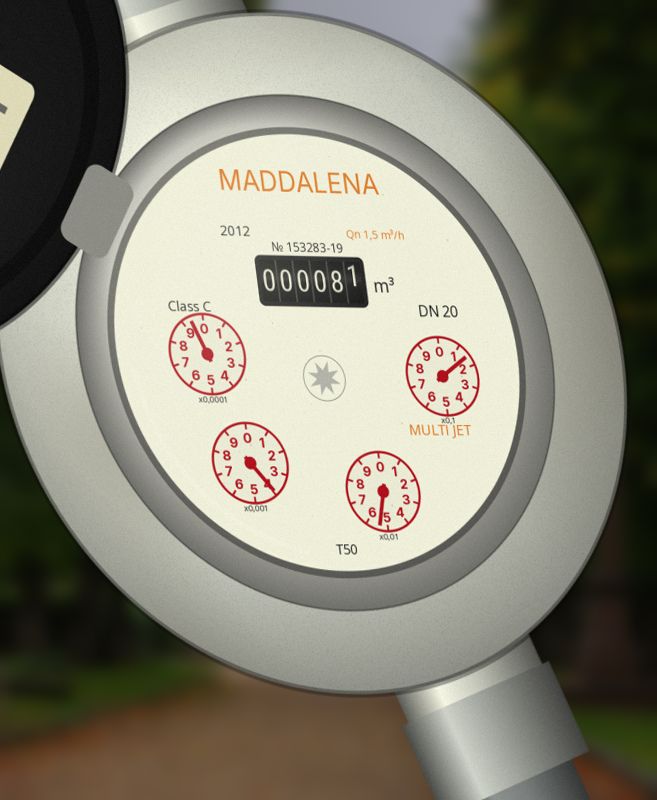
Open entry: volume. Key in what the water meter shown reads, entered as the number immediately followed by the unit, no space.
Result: 81.1539m³
